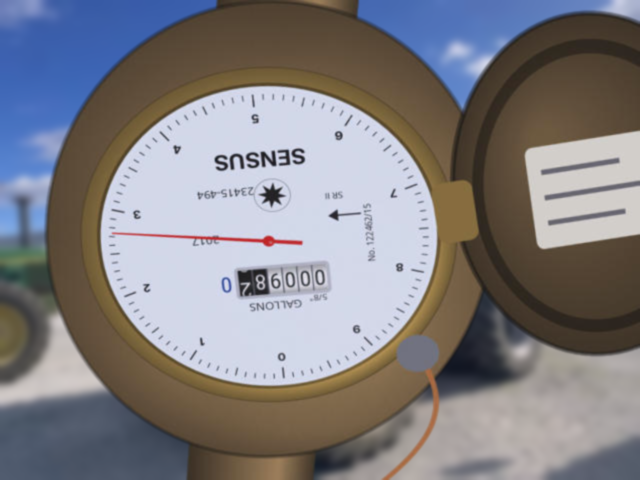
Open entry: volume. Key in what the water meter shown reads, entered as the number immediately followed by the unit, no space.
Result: 9822.7gal
